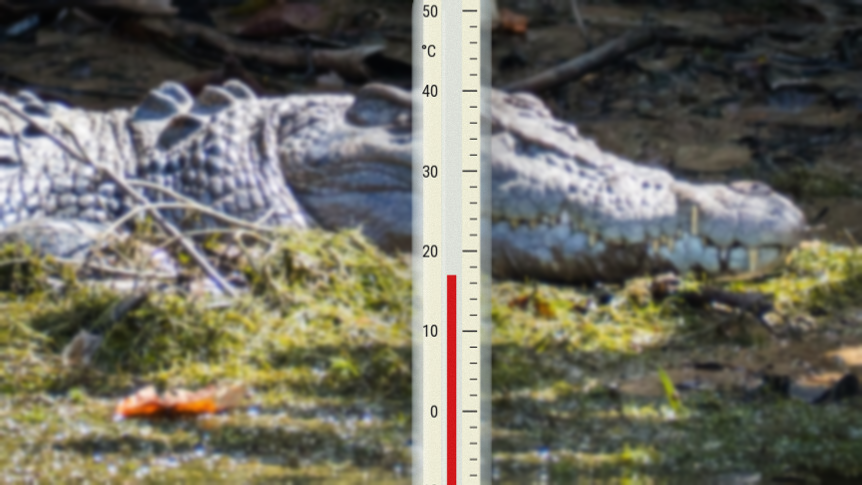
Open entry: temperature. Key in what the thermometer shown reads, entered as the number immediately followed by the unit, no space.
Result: 17°C
